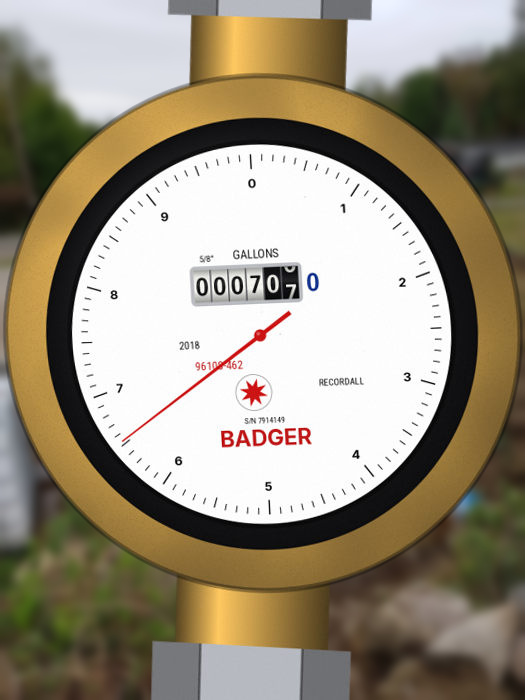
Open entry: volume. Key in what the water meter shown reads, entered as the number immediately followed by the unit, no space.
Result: 7066.5gal
